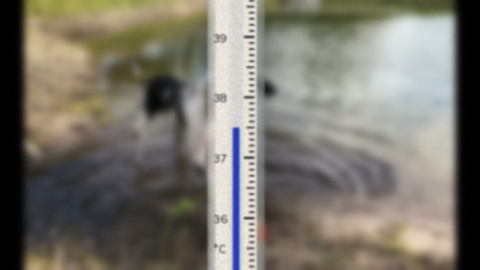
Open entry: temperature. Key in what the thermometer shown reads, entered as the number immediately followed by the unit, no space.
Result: 37.5°C
